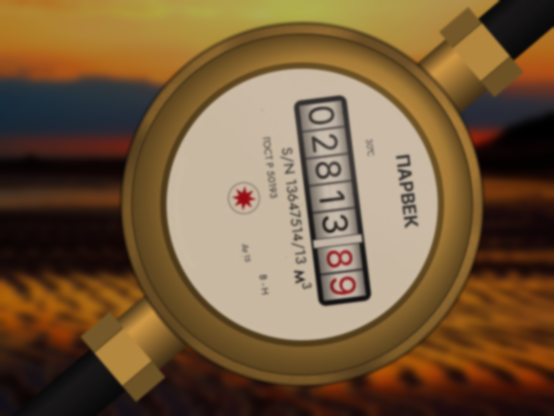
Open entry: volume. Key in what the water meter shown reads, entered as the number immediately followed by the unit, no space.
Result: 2813.89m³
